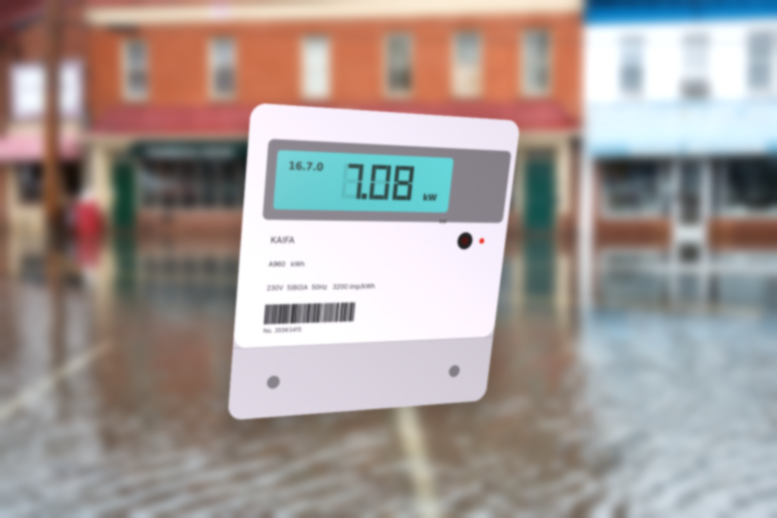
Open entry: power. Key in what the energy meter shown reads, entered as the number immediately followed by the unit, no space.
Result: 7.08kW
